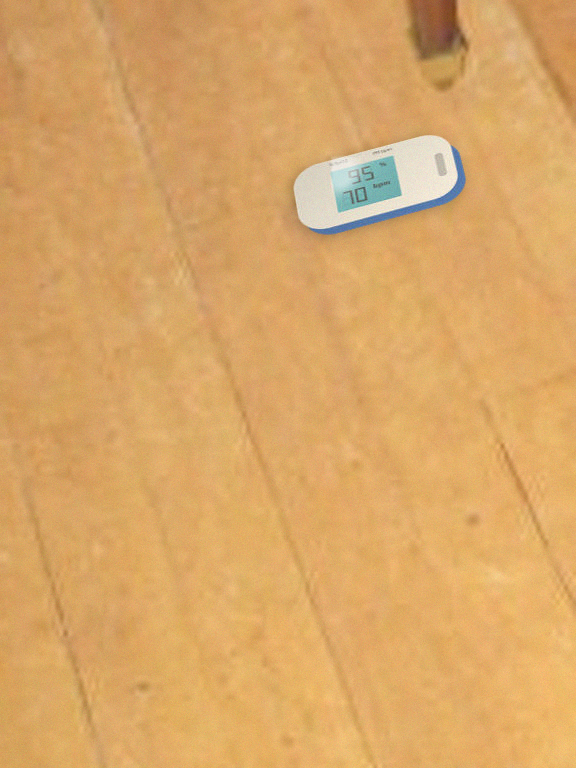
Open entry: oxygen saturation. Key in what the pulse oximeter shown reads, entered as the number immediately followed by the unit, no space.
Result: 95%
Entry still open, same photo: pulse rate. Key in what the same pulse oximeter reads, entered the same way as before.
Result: 70bpm
